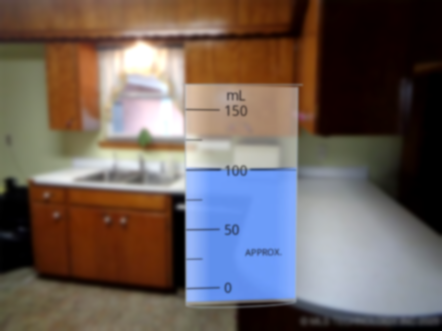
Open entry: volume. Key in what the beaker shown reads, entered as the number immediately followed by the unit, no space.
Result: 100mL
